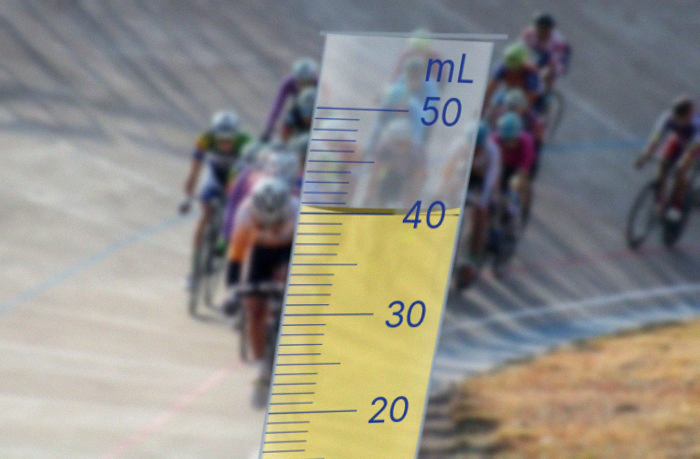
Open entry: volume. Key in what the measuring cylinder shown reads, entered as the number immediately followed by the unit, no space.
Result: 40mL
